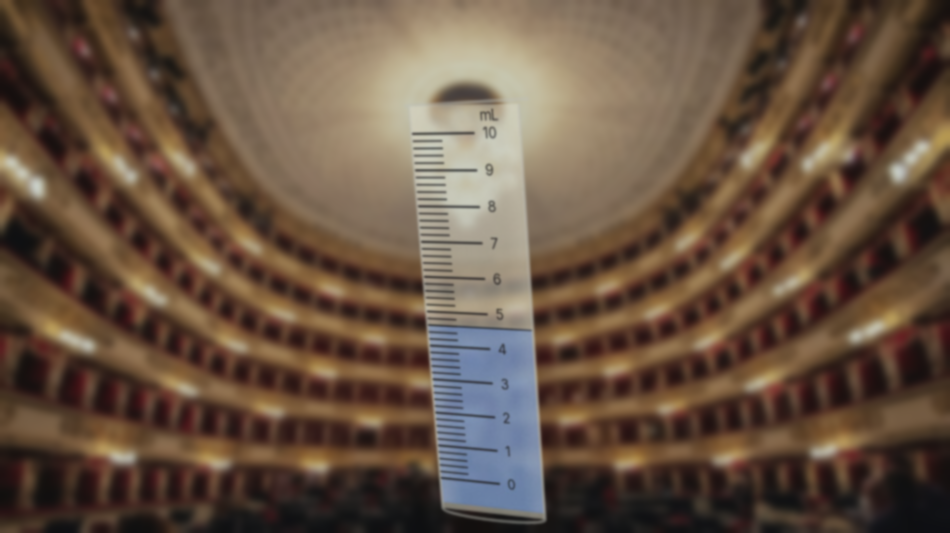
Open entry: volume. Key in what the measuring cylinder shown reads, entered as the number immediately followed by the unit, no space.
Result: 4.6mL
